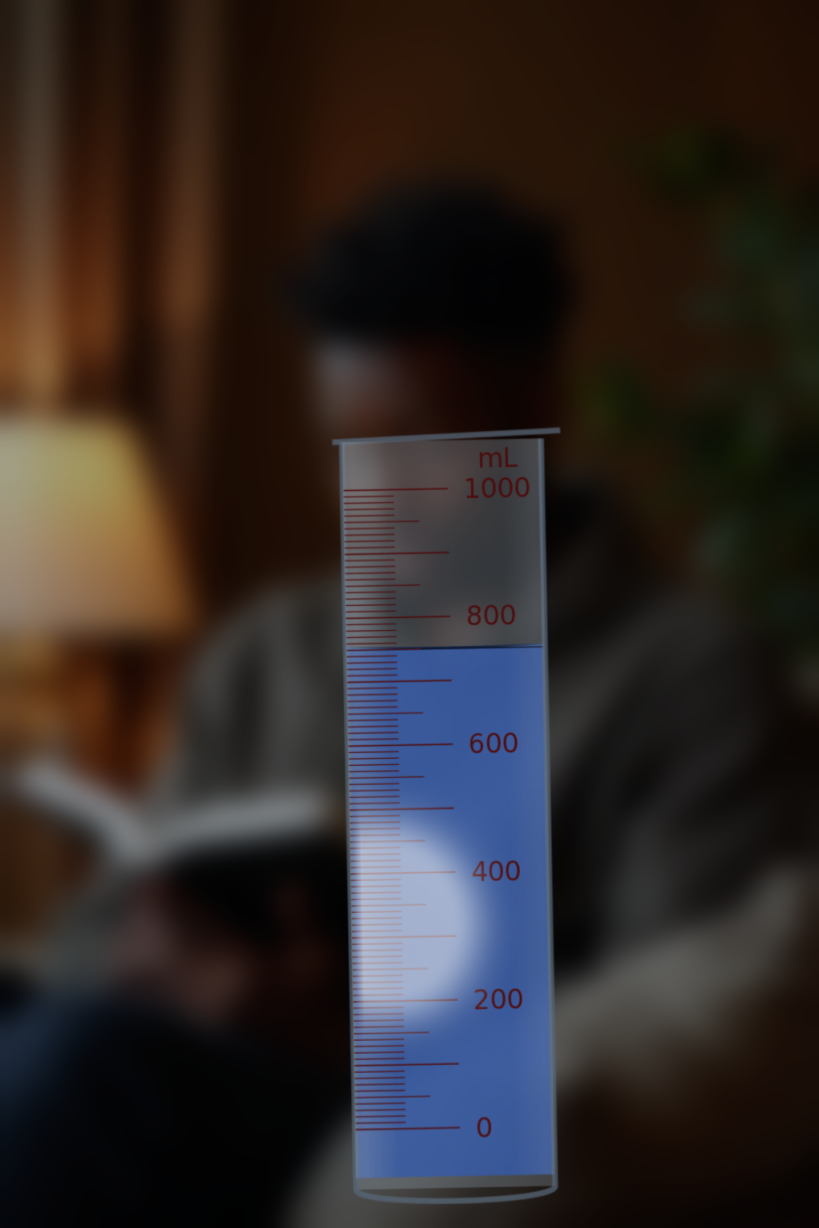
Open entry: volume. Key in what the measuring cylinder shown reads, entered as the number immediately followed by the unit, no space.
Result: 750mL
